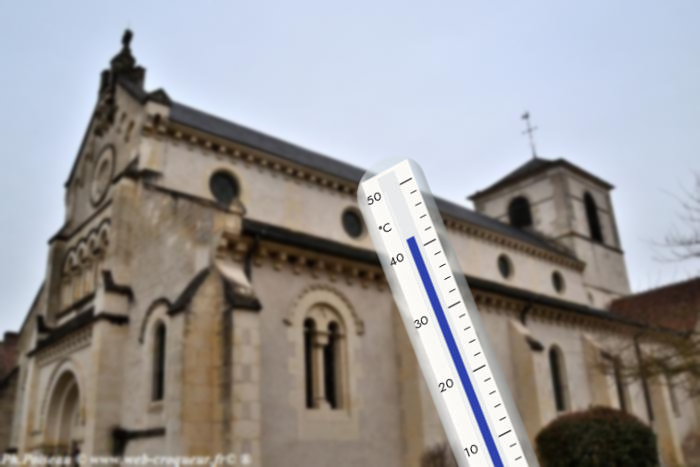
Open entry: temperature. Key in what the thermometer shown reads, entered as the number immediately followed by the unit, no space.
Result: 42°C
